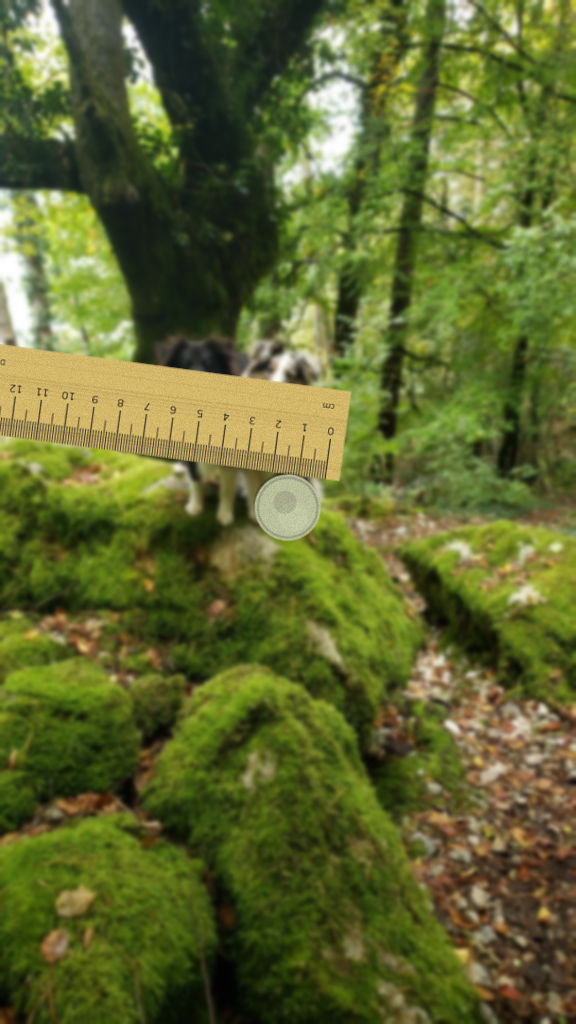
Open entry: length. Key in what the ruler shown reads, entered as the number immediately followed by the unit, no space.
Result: 2.5cm
